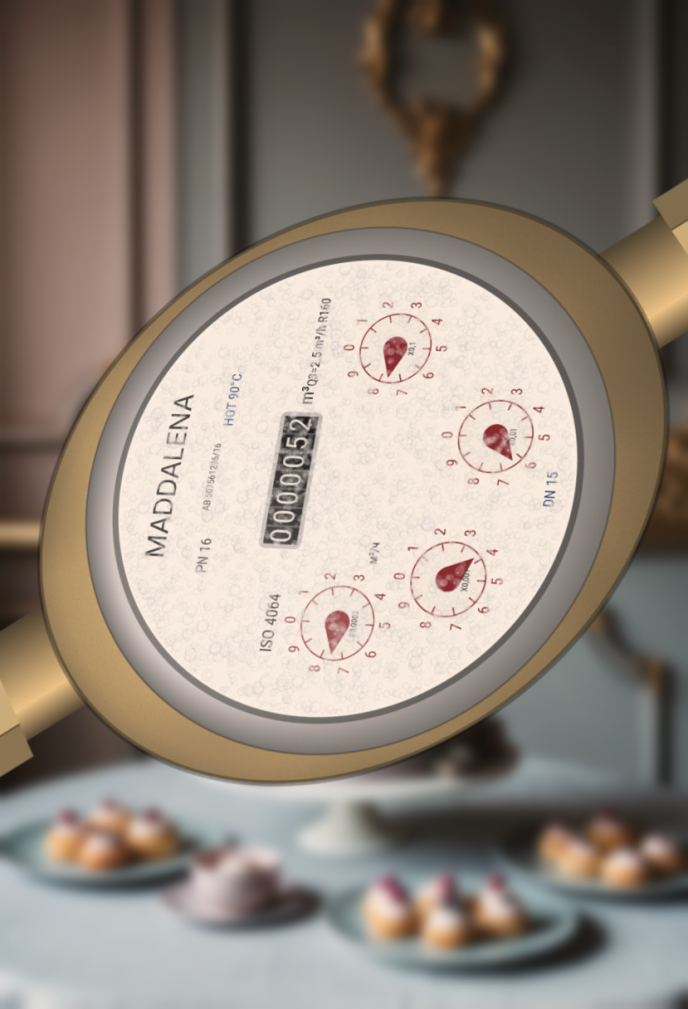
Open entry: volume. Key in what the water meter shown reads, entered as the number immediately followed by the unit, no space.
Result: 52.7637m³
